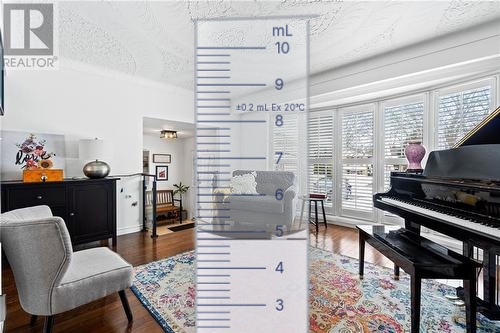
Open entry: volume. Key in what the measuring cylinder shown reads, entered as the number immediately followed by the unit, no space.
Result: 4.8mL
